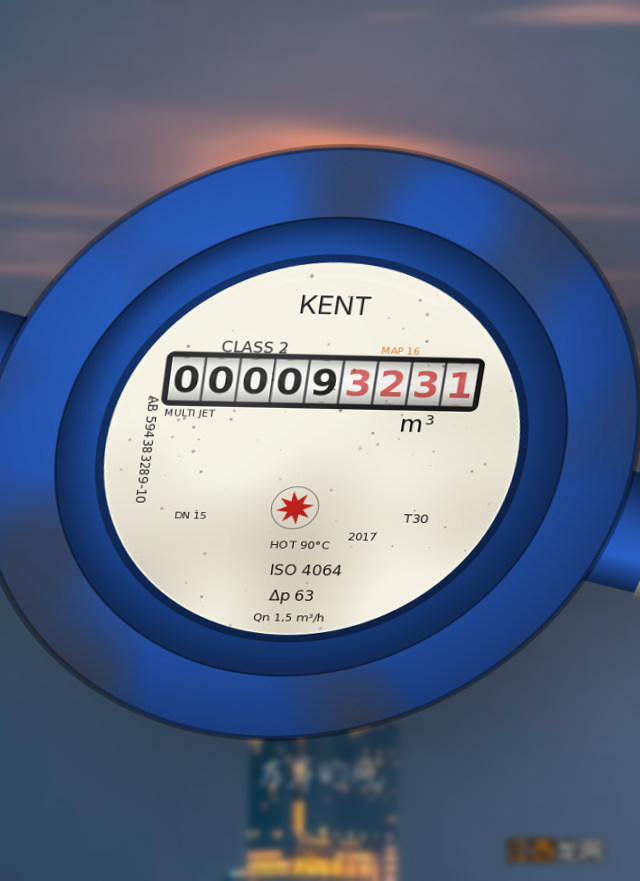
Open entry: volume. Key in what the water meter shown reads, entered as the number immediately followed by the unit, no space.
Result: 9.3231m³
